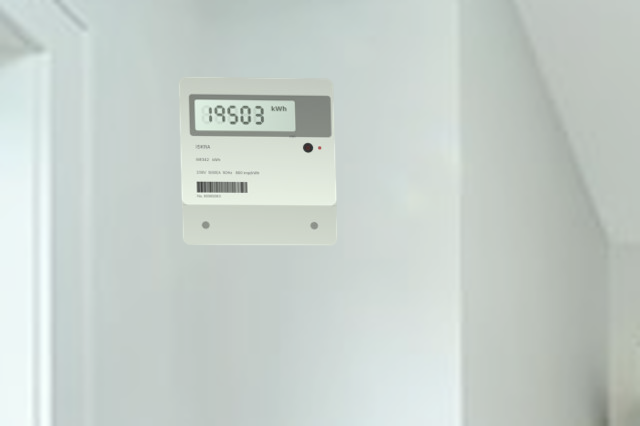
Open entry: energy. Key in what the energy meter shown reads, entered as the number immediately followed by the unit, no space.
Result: 19503kWh
